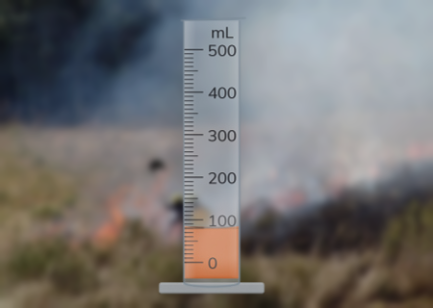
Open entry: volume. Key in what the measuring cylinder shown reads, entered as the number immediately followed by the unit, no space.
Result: 80mL
